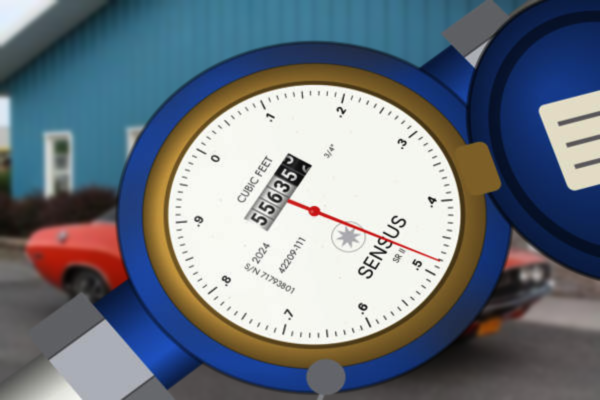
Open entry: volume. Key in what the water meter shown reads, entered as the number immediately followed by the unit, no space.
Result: 556355.48ft³
